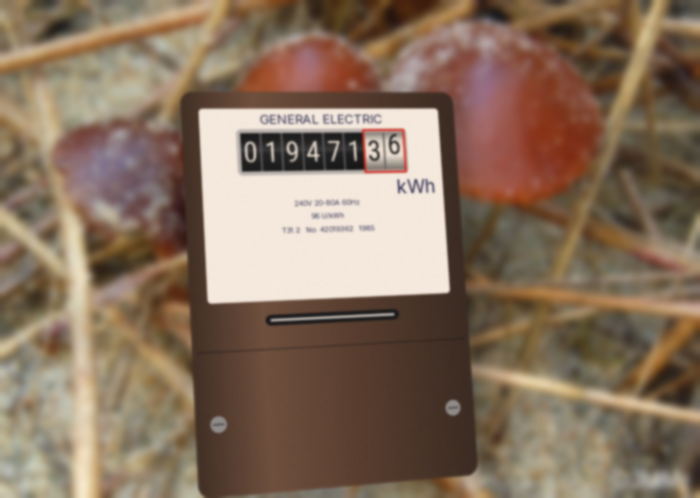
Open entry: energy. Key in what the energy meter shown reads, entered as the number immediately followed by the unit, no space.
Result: 19471.36kWh
